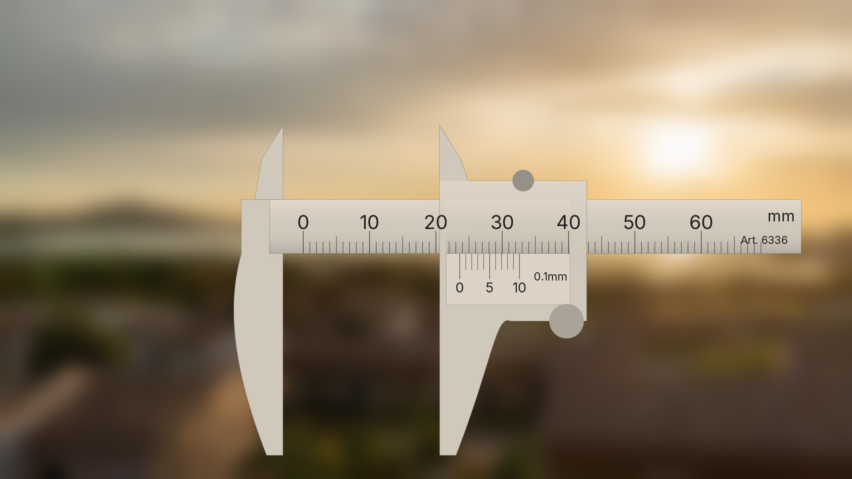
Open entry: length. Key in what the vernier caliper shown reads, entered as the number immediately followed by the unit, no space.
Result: 23.6mm
